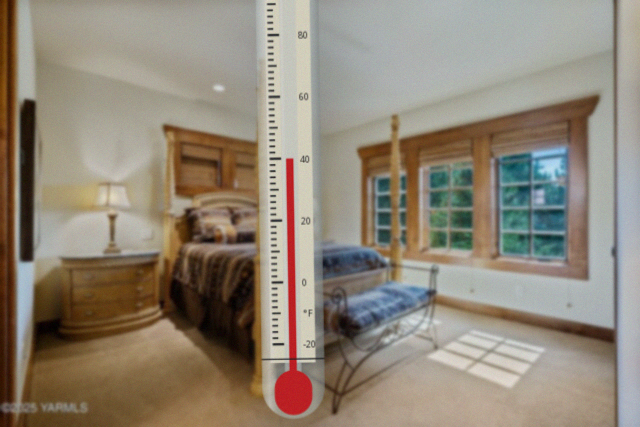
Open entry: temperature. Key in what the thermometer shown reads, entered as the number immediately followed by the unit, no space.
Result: 40°F
